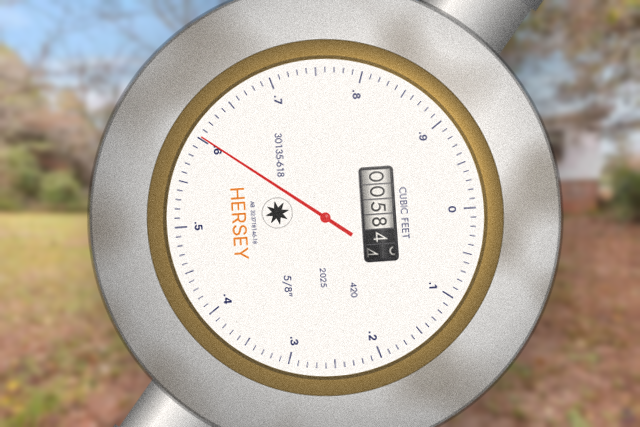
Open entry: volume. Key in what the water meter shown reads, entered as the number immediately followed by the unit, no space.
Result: 5843.60ft³
